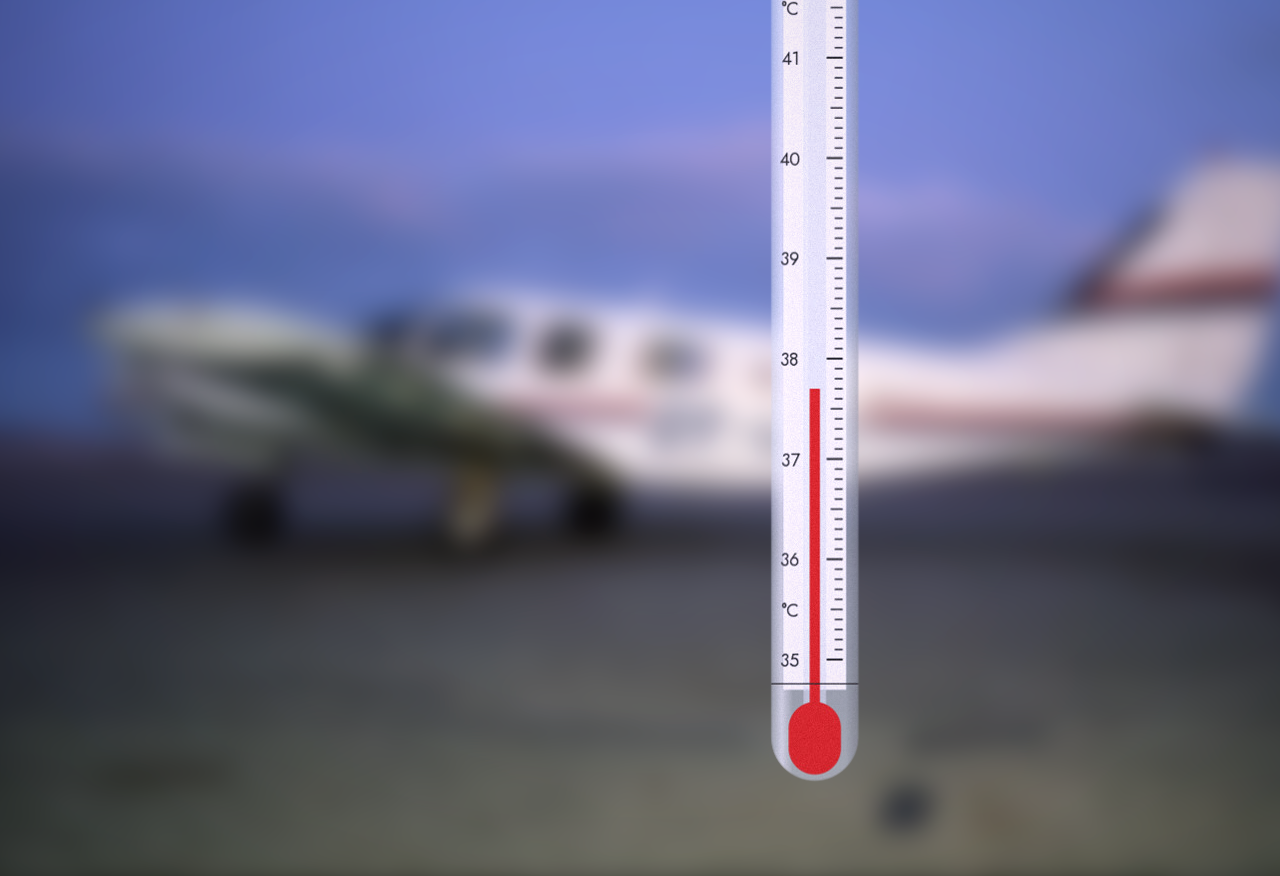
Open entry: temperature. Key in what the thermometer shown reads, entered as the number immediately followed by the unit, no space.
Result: 37.7°C
